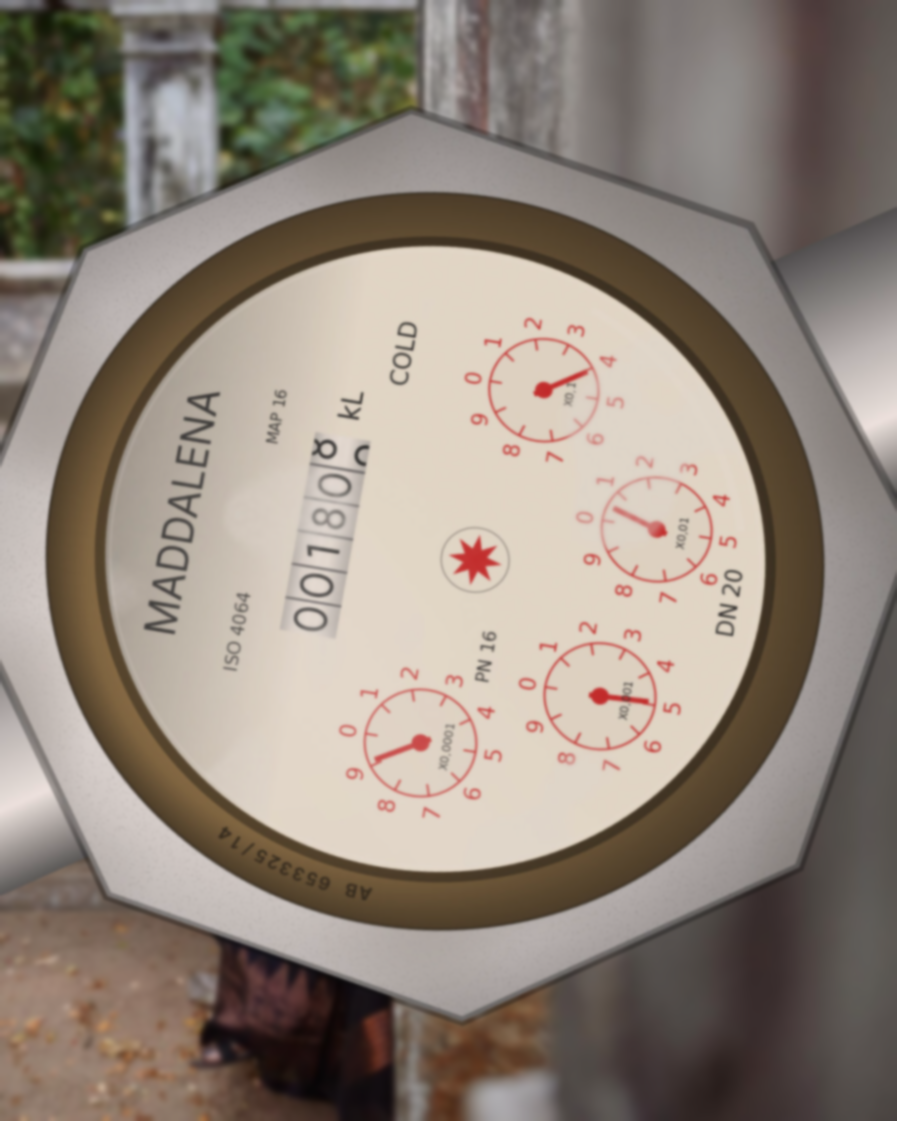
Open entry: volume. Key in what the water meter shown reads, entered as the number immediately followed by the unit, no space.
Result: 1808.4049kL
